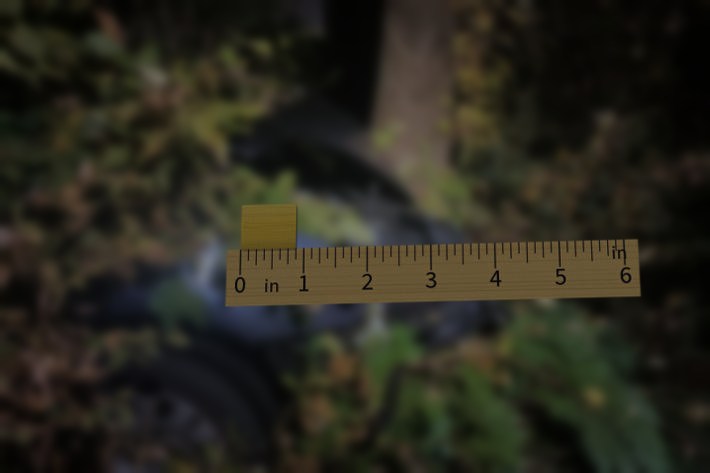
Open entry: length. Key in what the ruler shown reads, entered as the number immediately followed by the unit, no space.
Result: 0.875in
